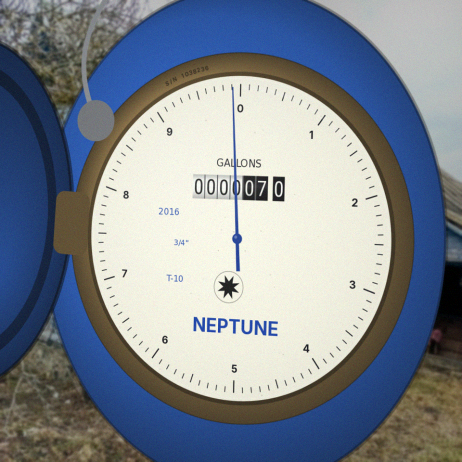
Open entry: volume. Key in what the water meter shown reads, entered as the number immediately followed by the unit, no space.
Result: 69.9gal
